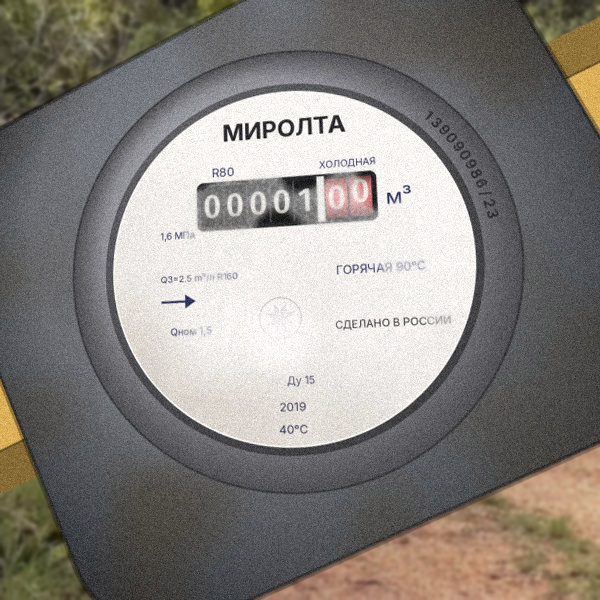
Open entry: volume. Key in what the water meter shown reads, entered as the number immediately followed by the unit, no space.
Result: 1.00m³
